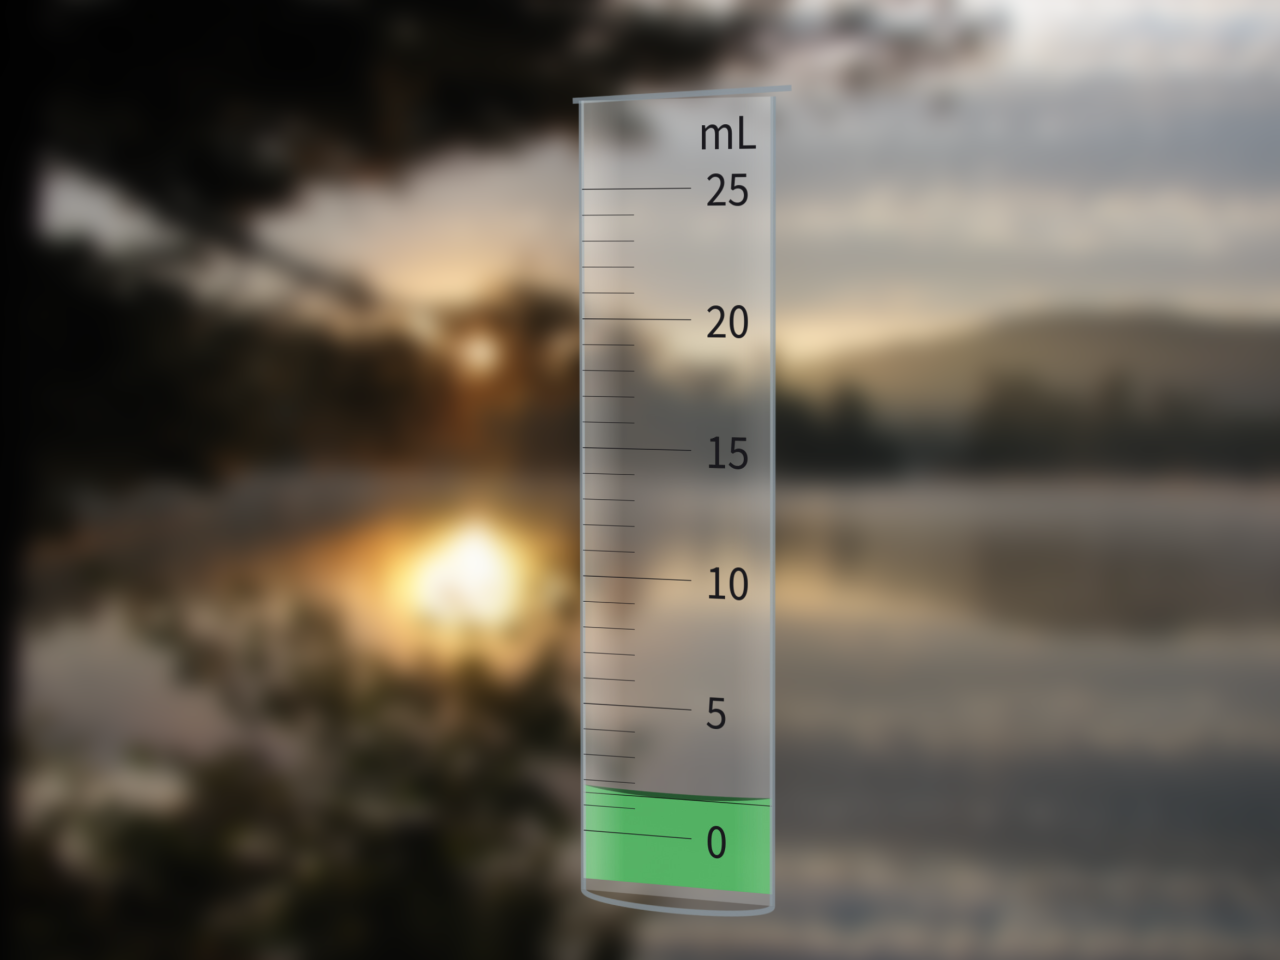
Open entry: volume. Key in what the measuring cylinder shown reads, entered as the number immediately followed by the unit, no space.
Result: 1.5mL
